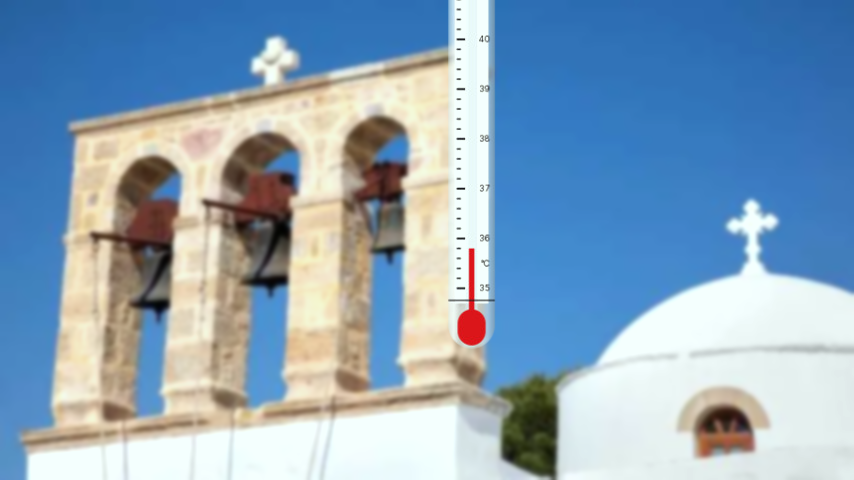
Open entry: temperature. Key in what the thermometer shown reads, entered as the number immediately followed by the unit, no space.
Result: 35.8°C
